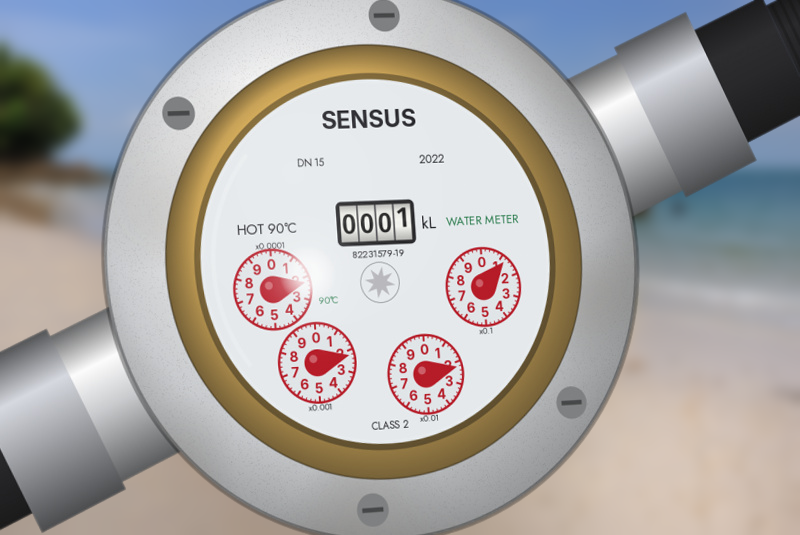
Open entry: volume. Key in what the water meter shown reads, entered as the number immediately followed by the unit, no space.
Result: 1.1222kL
